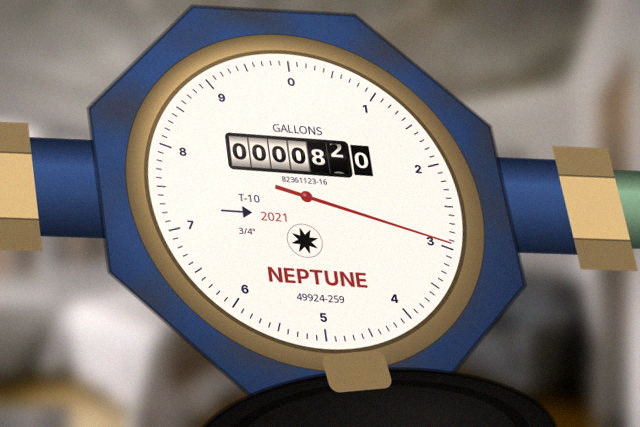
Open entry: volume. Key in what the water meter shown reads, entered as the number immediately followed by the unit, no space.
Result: 822.9gal
